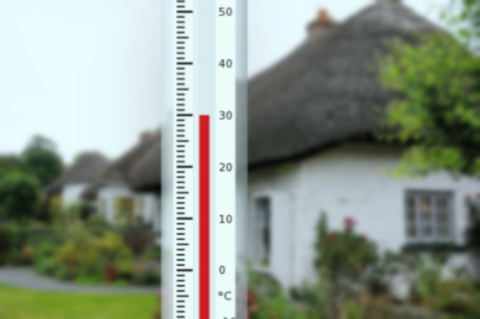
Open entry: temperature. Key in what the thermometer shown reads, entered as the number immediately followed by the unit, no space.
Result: 30°C
